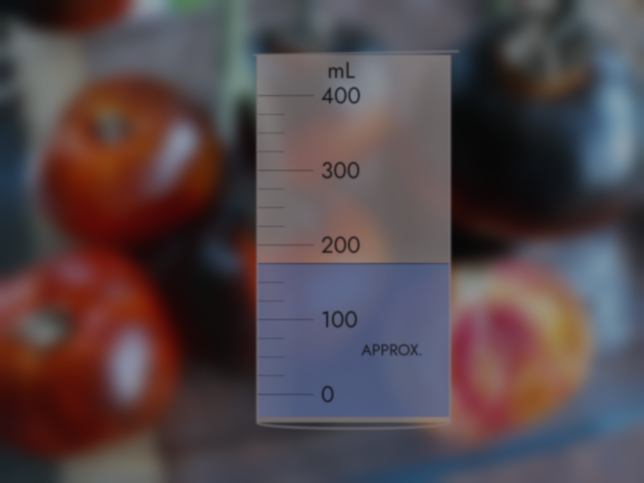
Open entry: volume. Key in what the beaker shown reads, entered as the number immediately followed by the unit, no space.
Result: 175mL
